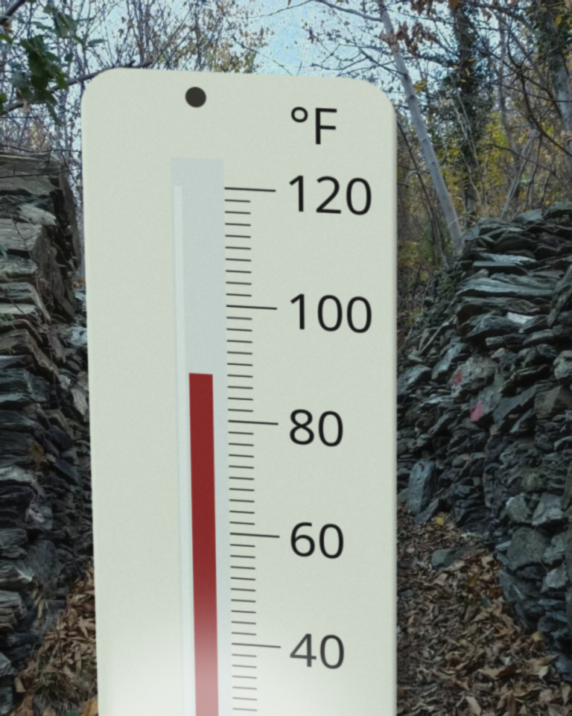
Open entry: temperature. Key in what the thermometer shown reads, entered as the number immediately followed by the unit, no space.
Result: 88°F
